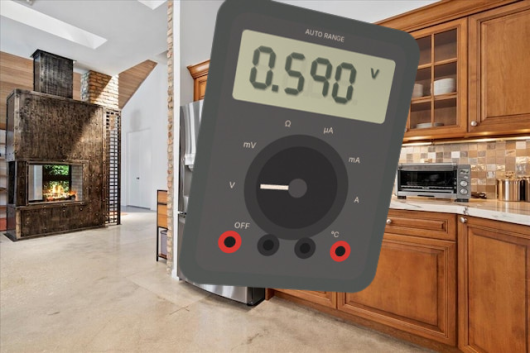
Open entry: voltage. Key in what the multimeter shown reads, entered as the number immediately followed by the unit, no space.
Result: 0.590V
